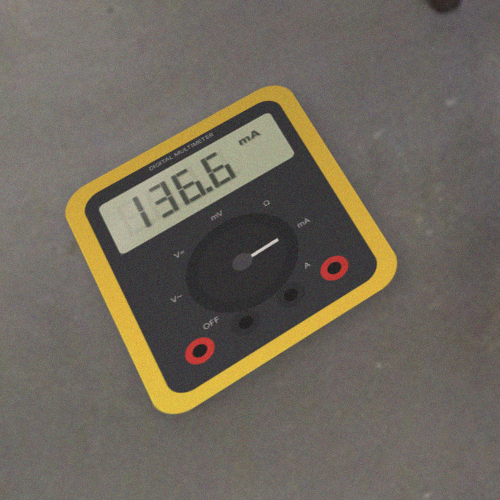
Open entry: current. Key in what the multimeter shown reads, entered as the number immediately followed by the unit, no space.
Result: 136.6mA
